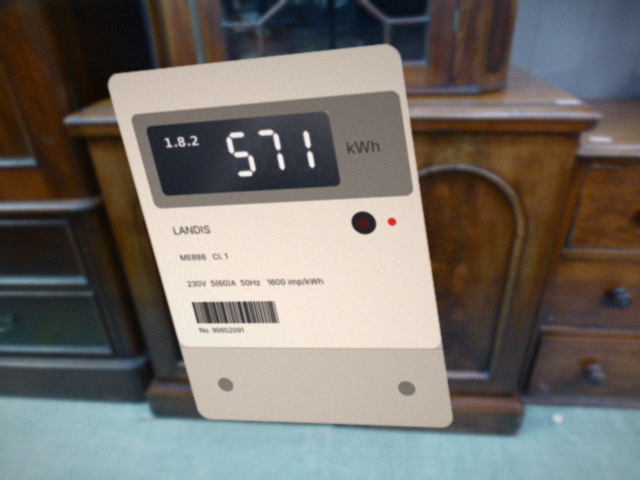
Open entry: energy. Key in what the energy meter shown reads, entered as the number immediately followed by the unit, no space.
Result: 571kWh
